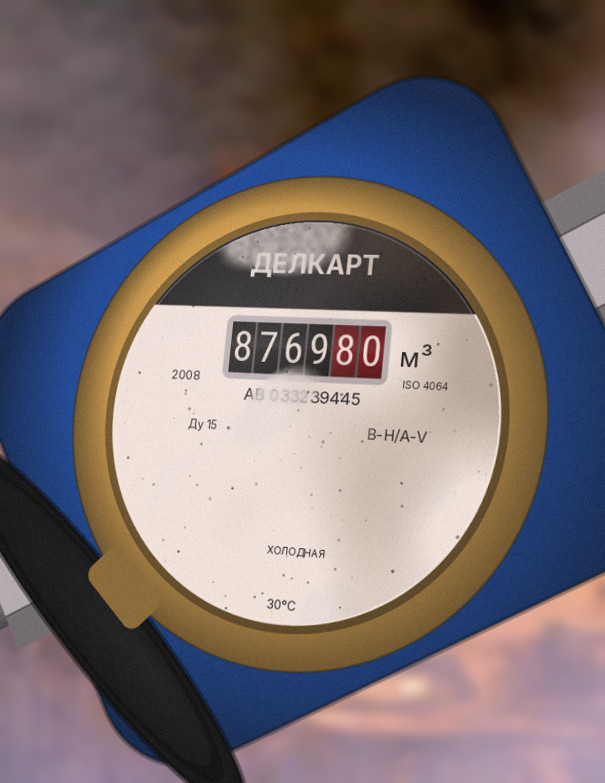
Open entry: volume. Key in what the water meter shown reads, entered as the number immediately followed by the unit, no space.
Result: 8769.80m³
